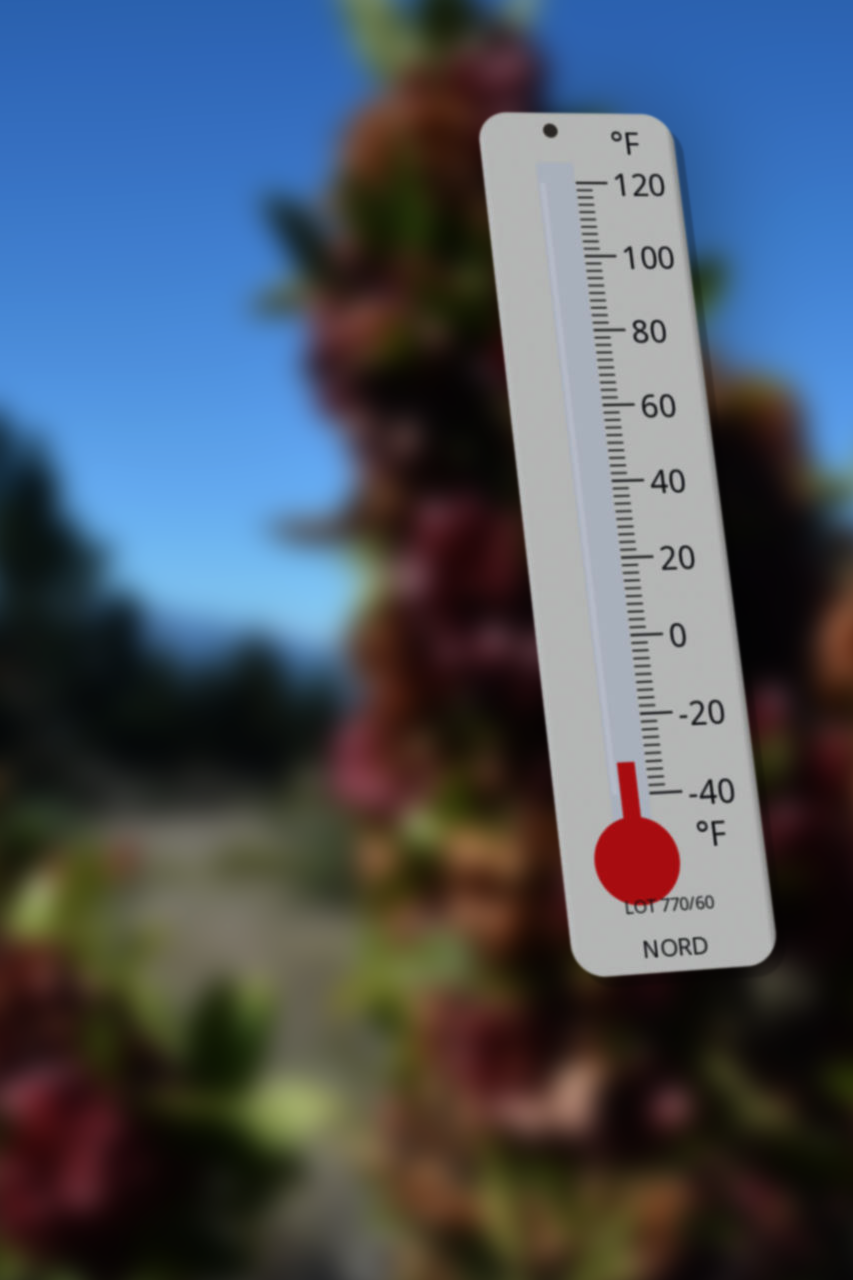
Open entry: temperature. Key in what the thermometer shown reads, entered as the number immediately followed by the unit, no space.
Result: -32°F
